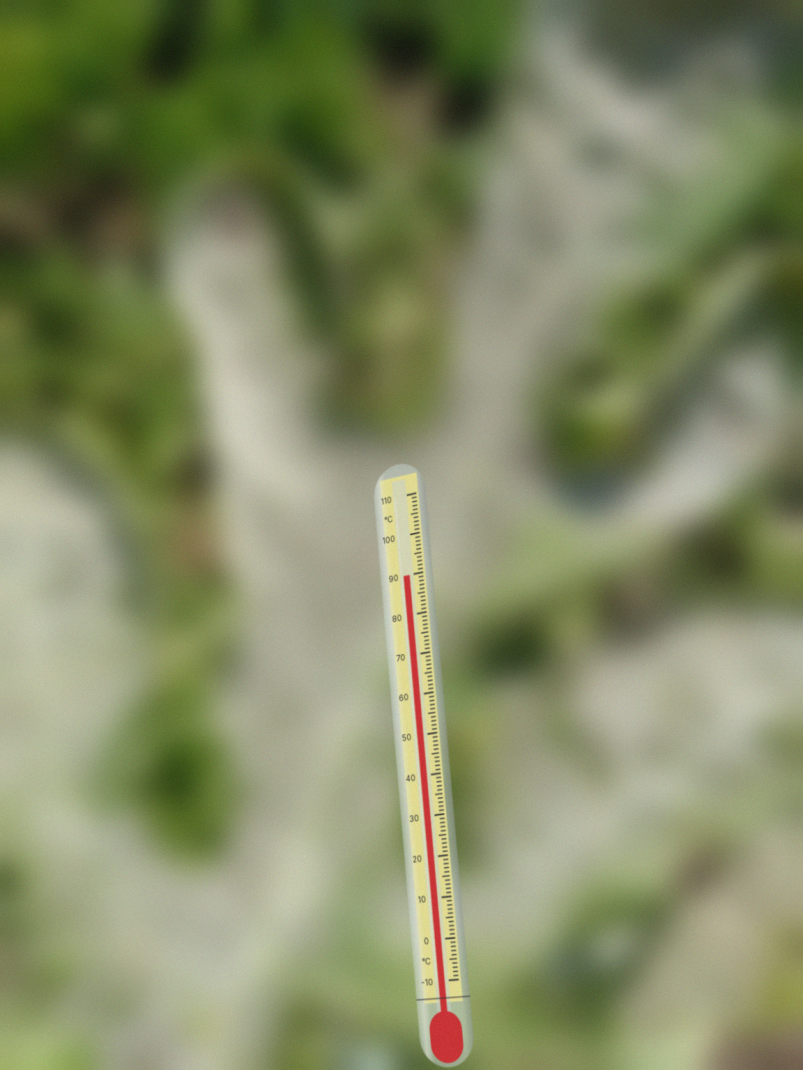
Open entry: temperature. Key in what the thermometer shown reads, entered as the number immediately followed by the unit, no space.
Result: 90°C
